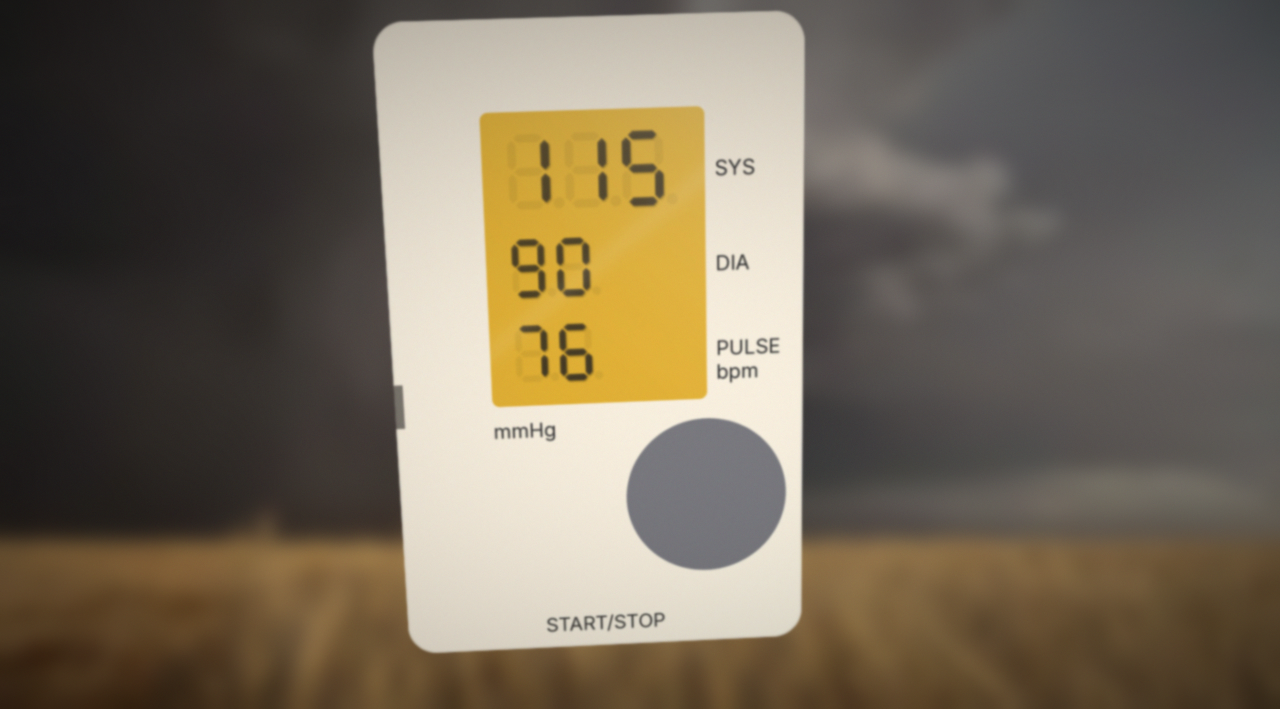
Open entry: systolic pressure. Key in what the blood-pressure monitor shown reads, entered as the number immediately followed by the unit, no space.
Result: 115mmHg
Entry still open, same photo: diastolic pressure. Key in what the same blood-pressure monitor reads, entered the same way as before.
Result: 90mmHg
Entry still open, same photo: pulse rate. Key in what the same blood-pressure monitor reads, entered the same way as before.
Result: 76bpm
